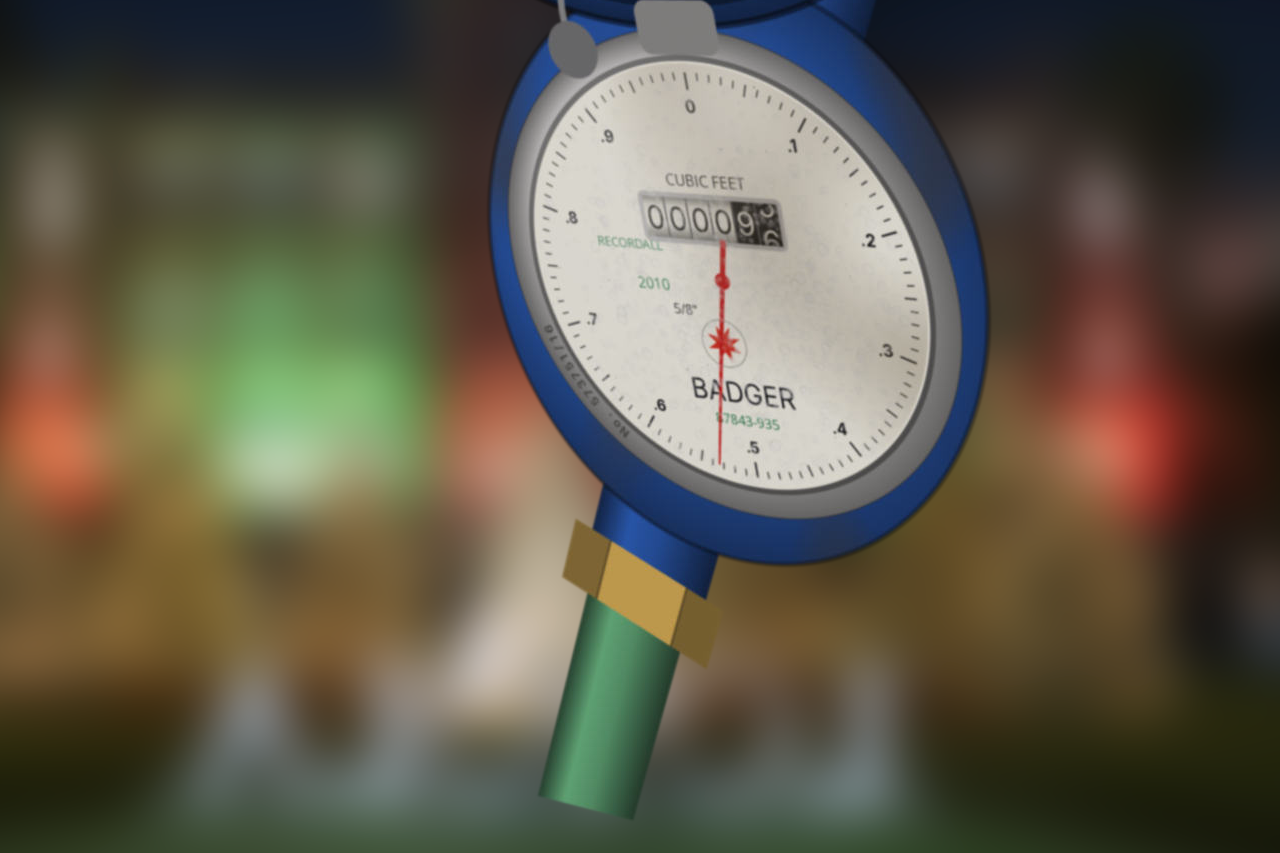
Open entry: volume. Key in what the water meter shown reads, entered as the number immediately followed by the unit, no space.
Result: 95.53ft³
